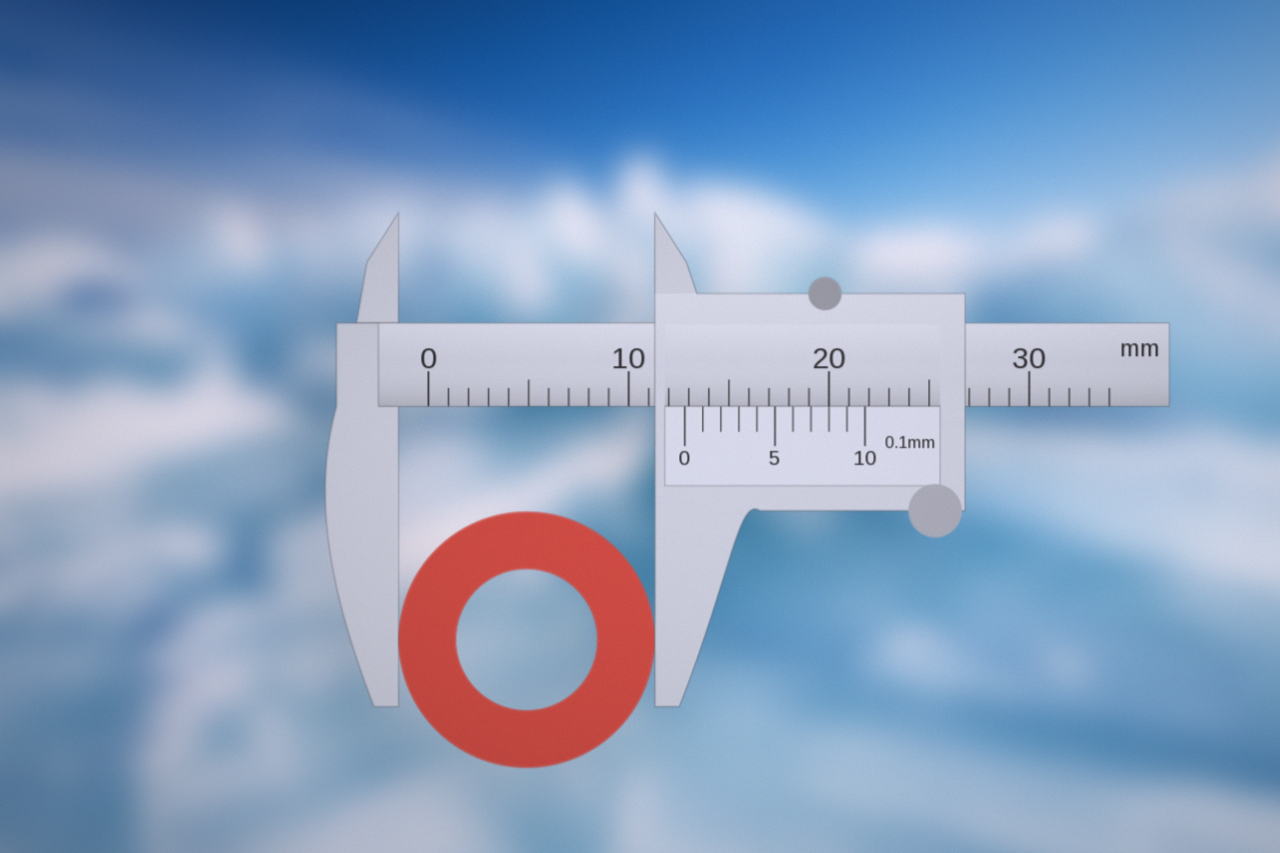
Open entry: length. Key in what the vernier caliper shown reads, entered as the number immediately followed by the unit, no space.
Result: 12.8mm
